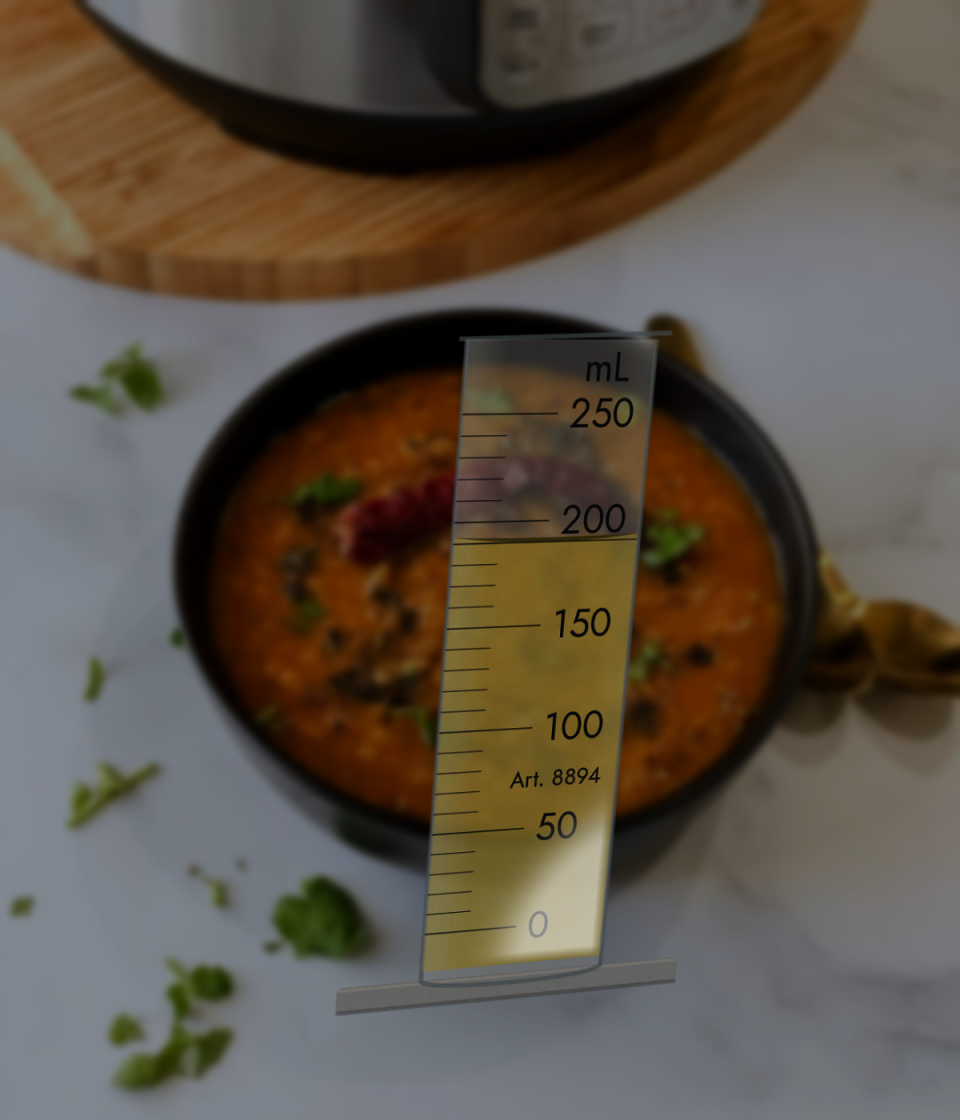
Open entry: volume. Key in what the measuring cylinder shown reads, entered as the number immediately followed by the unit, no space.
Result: 190mL
